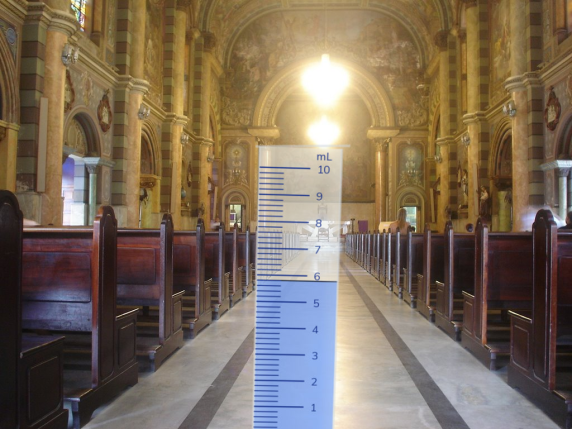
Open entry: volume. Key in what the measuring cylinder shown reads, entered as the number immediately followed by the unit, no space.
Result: 5.8mL
